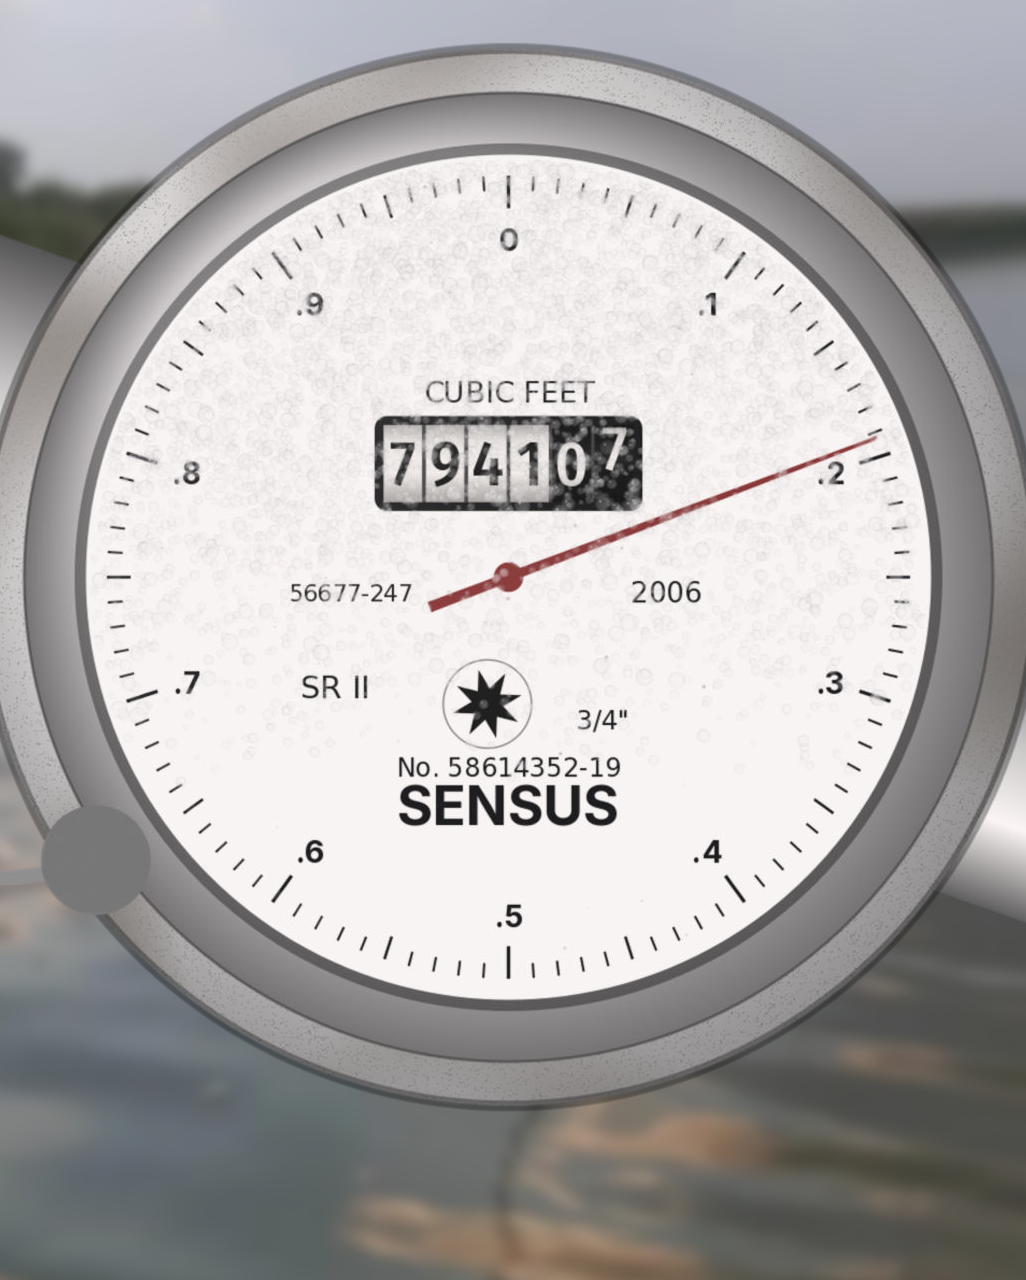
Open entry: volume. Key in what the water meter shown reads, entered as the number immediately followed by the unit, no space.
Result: 794107.19ft³
